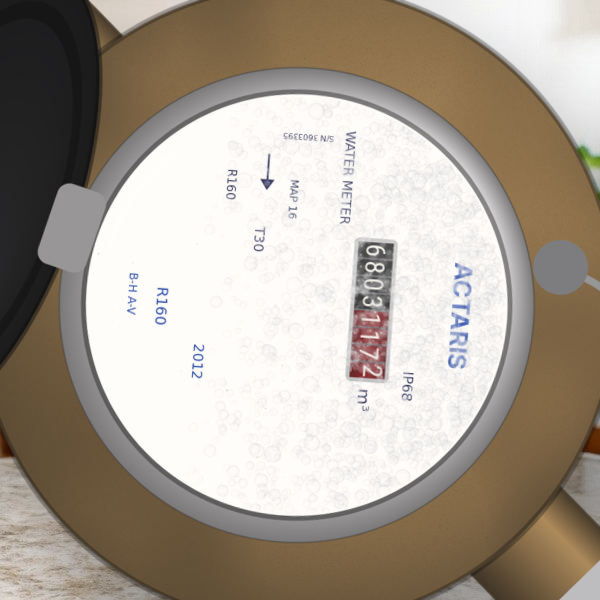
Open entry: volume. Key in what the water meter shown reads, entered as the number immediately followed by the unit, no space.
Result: 6803.1172m³
